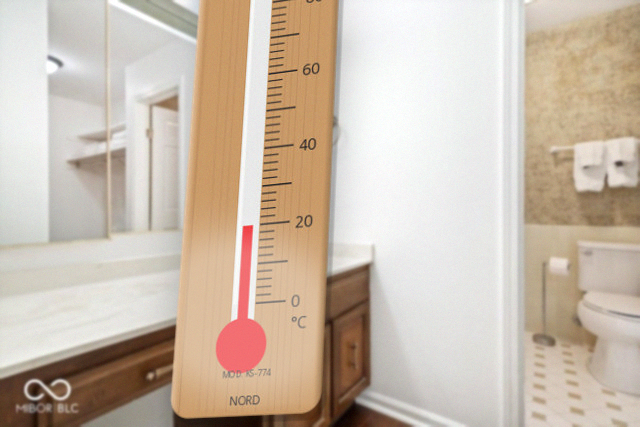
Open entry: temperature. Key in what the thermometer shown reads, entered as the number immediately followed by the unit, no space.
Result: 20°C
